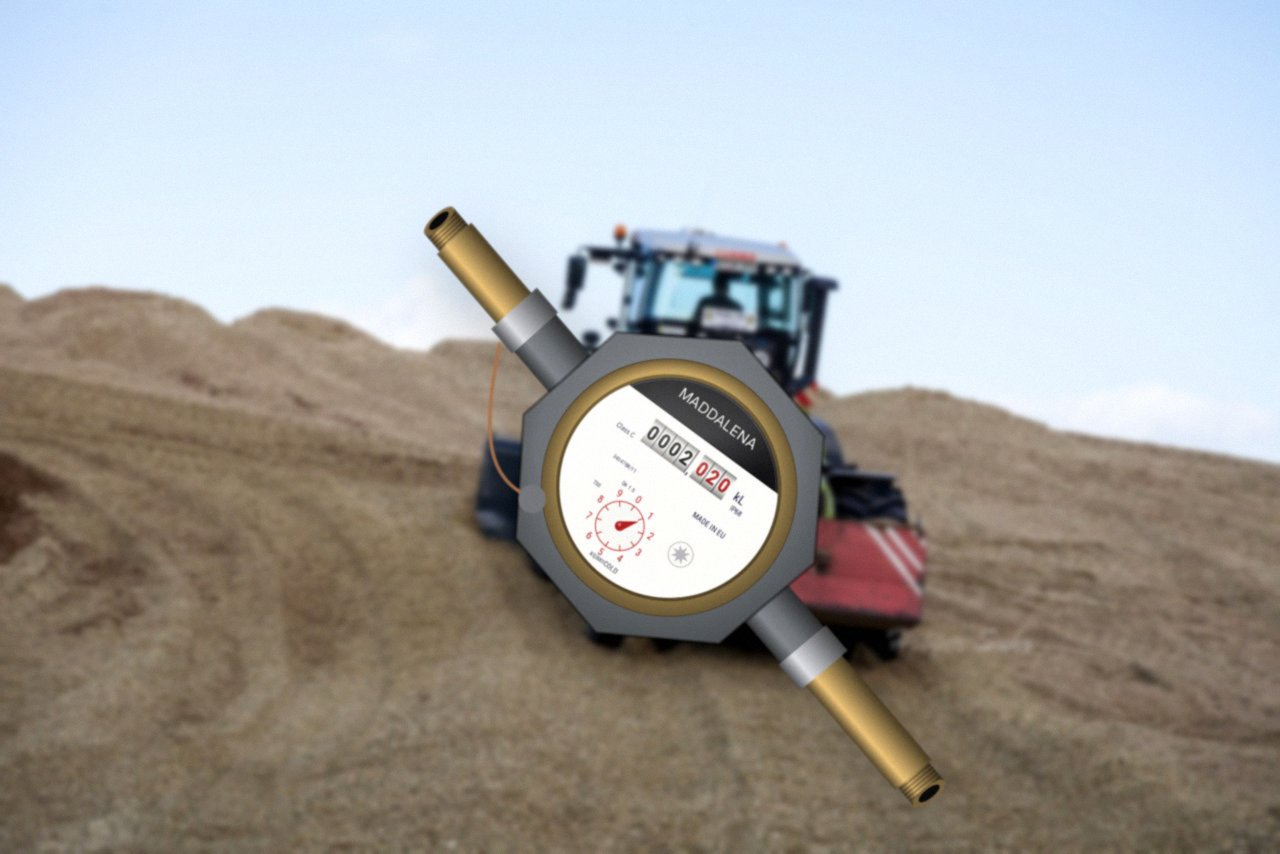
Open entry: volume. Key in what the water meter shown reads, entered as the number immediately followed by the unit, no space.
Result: 2.0201kL
